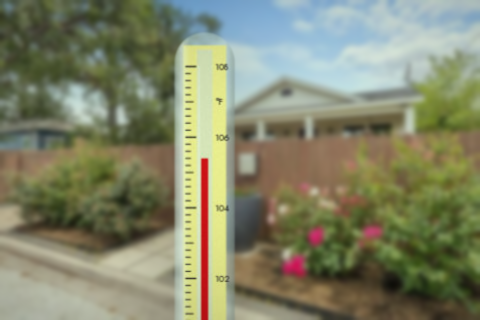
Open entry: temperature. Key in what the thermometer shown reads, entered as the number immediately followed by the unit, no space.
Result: 105.4°F
